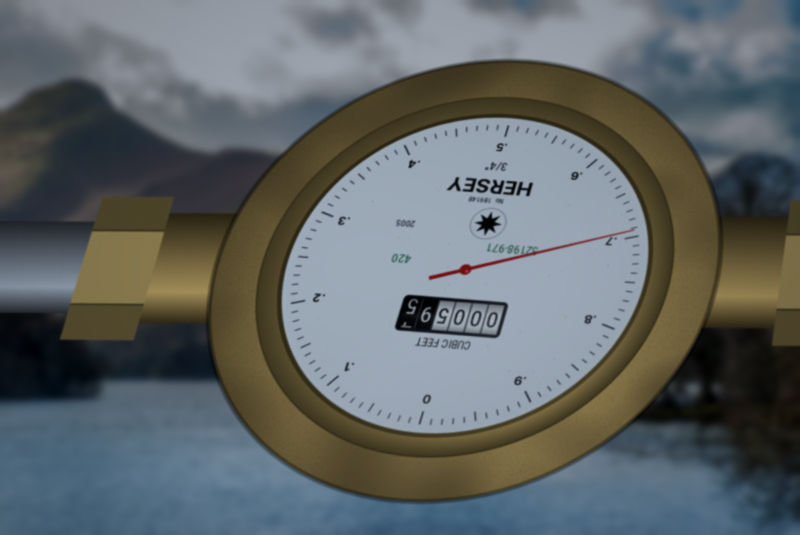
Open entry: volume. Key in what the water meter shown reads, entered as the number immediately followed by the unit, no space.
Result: 594.69ft³
